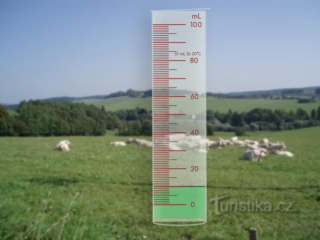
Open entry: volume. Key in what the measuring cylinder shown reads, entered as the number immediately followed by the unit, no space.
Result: 10mL
